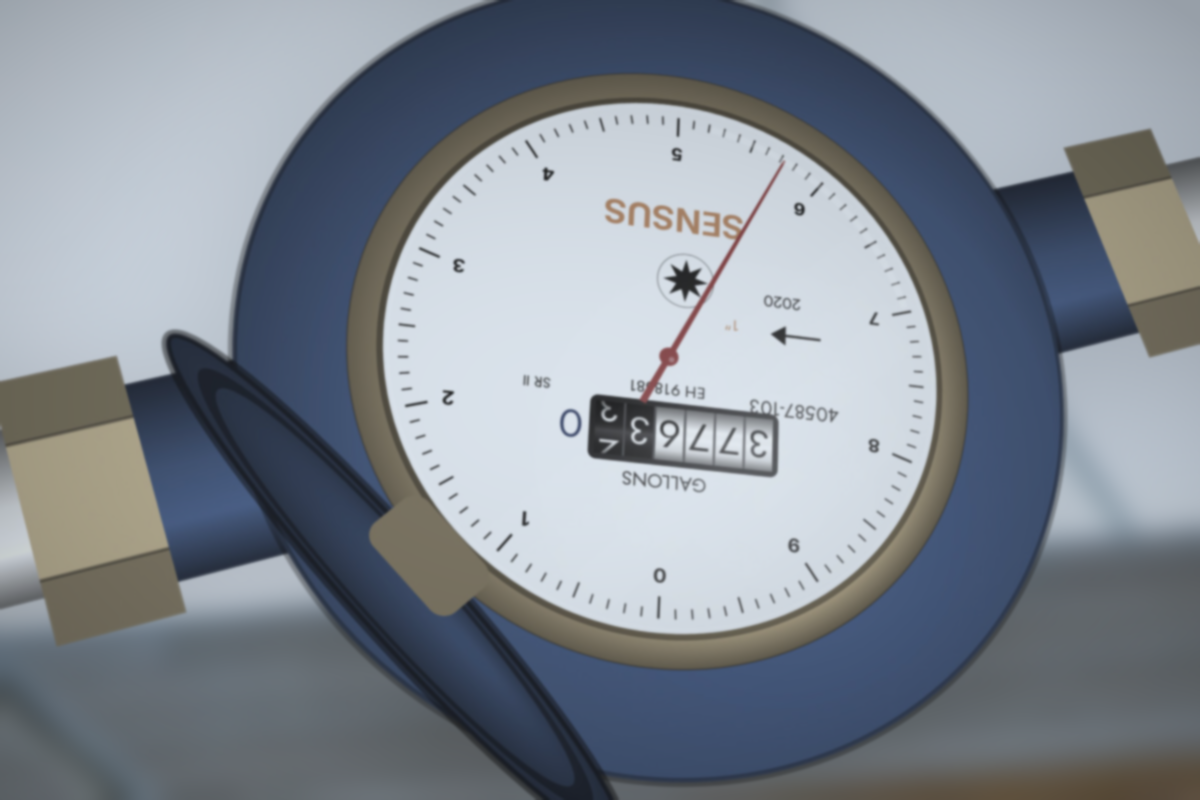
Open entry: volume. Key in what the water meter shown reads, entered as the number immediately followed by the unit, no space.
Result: 3776325.7gal
